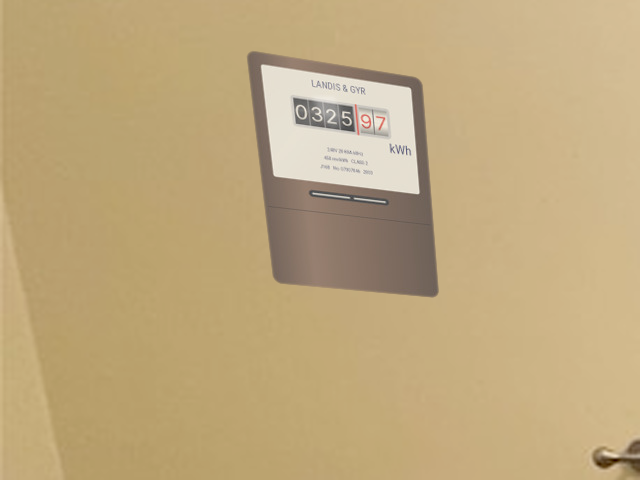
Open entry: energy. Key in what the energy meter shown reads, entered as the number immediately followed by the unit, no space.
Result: 325.97kWh
